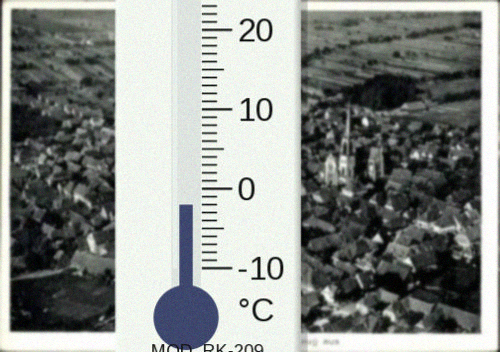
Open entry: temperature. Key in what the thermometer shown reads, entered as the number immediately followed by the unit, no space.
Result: -2°C
